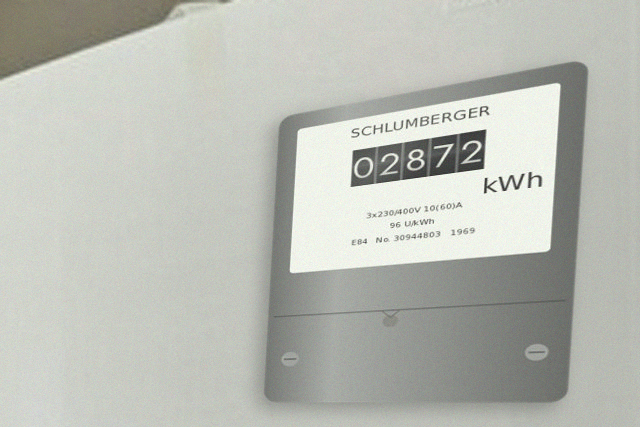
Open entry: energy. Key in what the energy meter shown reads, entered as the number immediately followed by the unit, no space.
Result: 2872kWh
